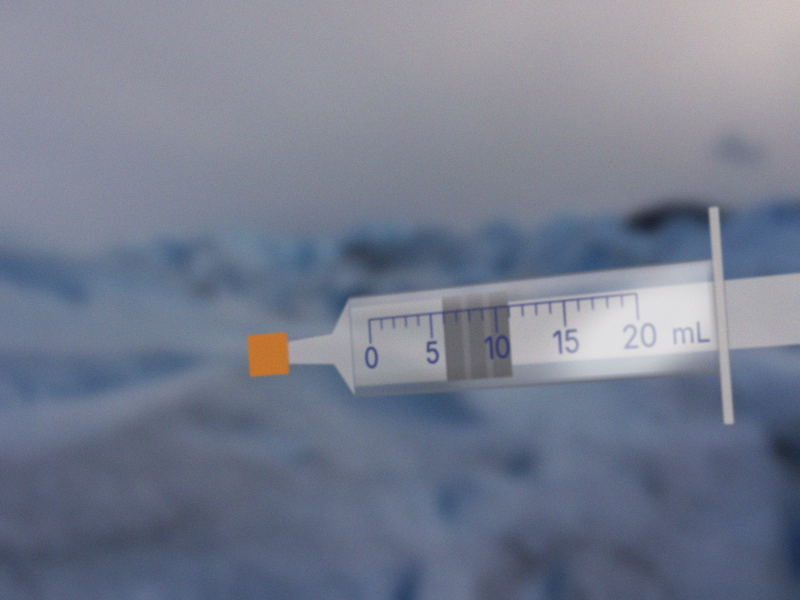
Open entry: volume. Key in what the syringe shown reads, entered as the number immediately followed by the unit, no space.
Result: 6mL
